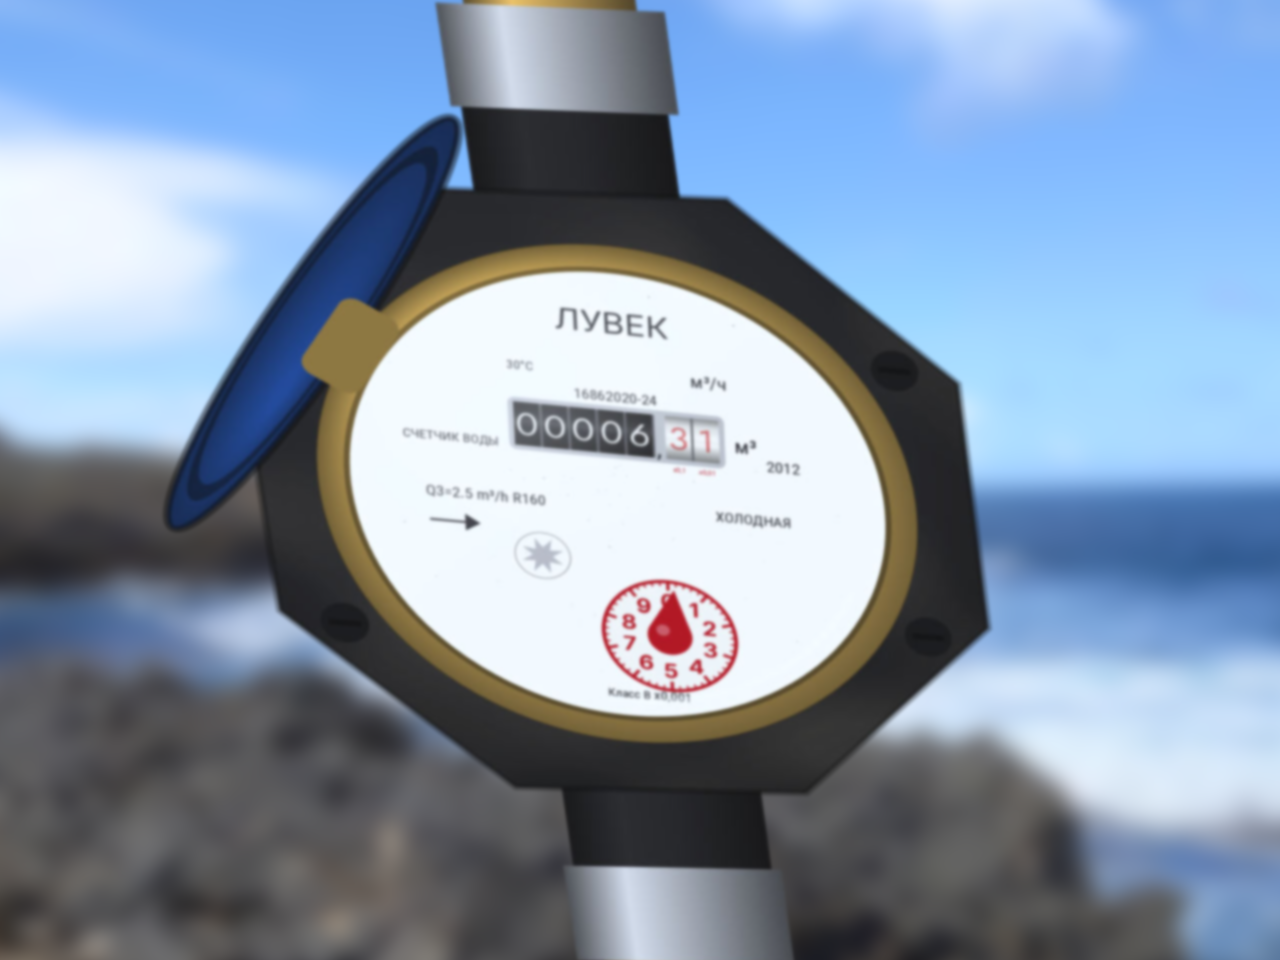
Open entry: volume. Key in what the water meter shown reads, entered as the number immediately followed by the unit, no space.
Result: 6.310m³
